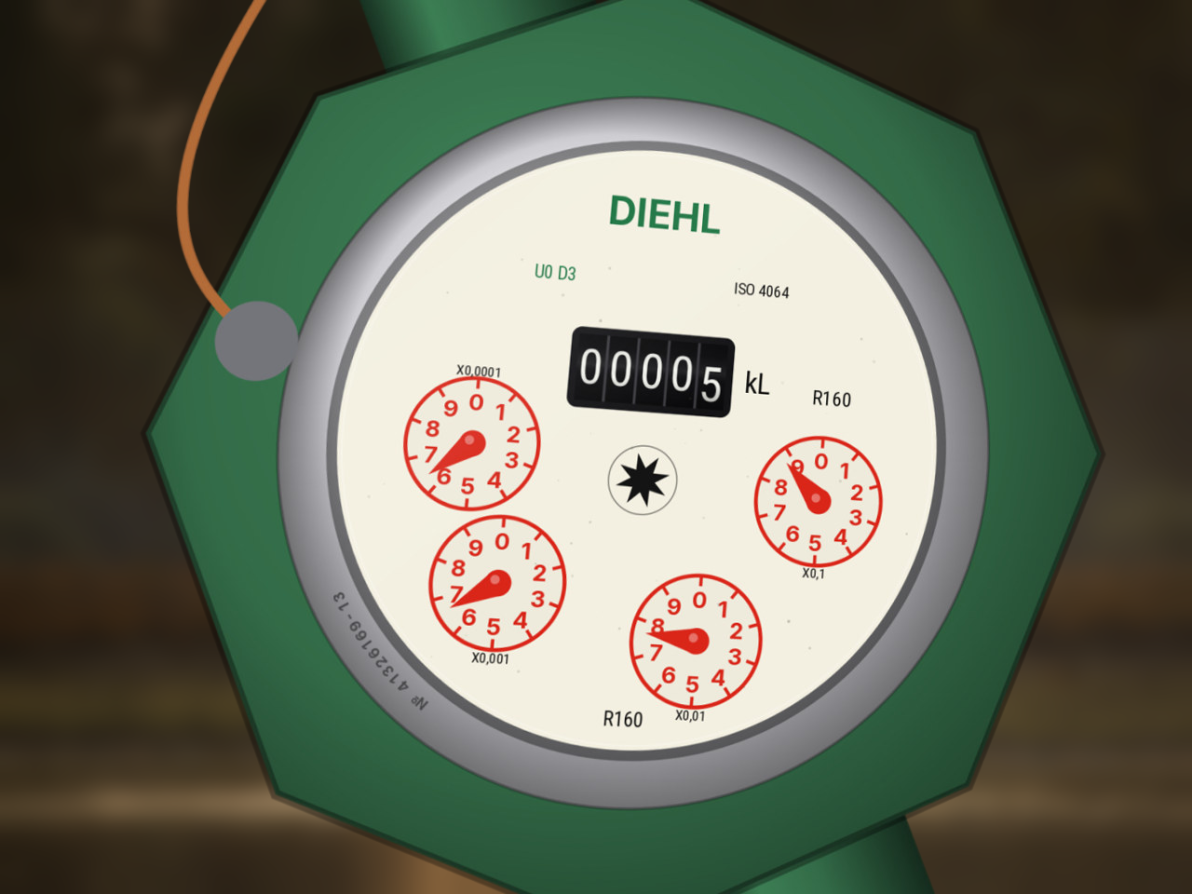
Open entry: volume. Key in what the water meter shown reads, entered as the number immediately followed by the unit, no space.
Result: 4.8766kL
